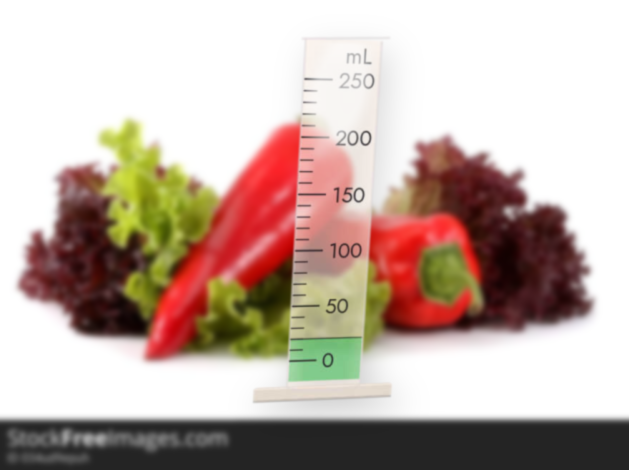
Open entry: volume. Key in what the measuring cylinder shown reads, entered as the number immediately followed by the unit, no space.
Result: 20mL
